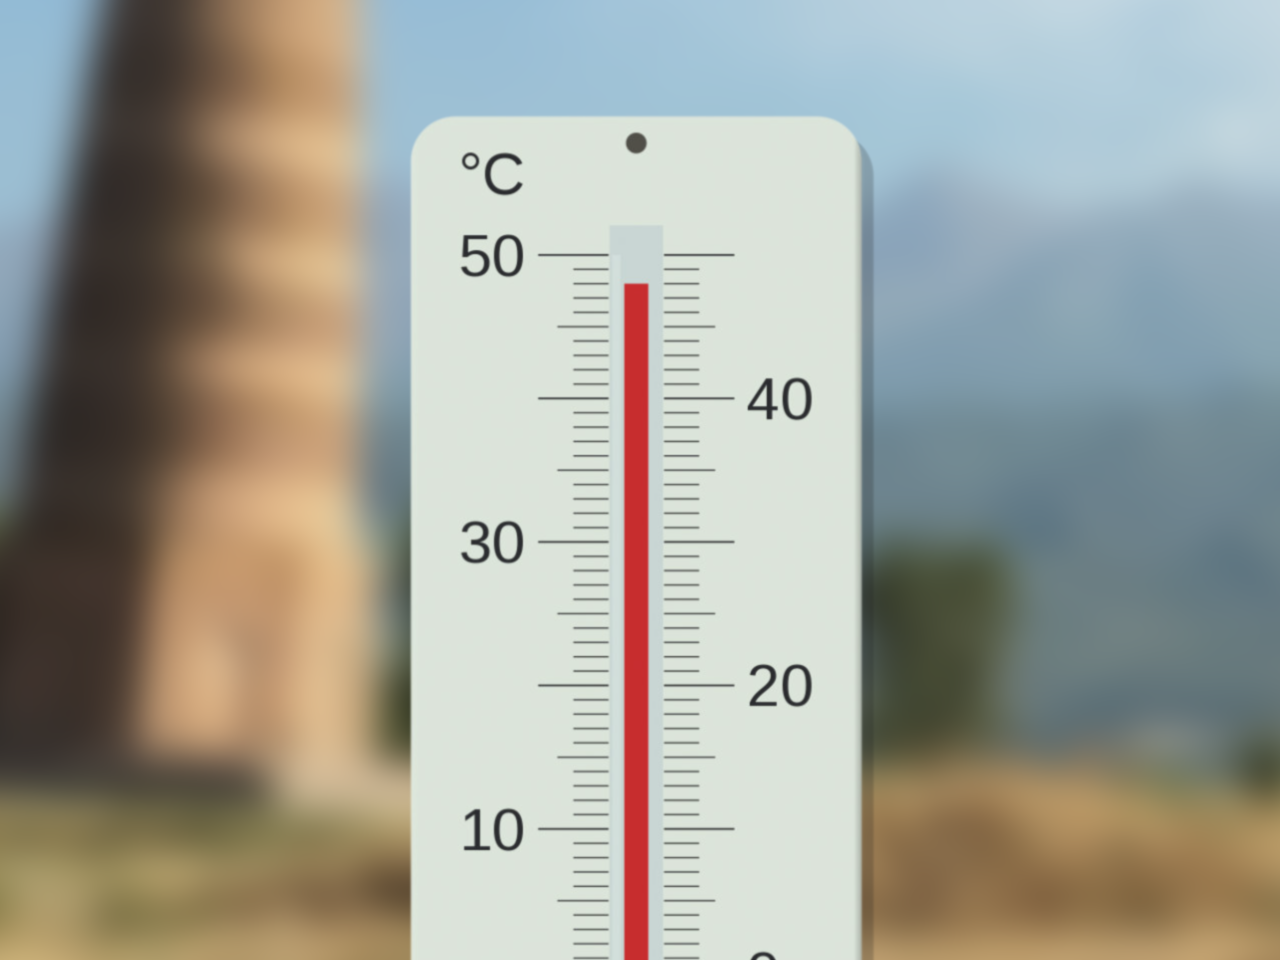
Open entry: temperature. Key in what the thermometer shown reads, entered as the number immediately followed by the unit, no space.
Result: 48°C
